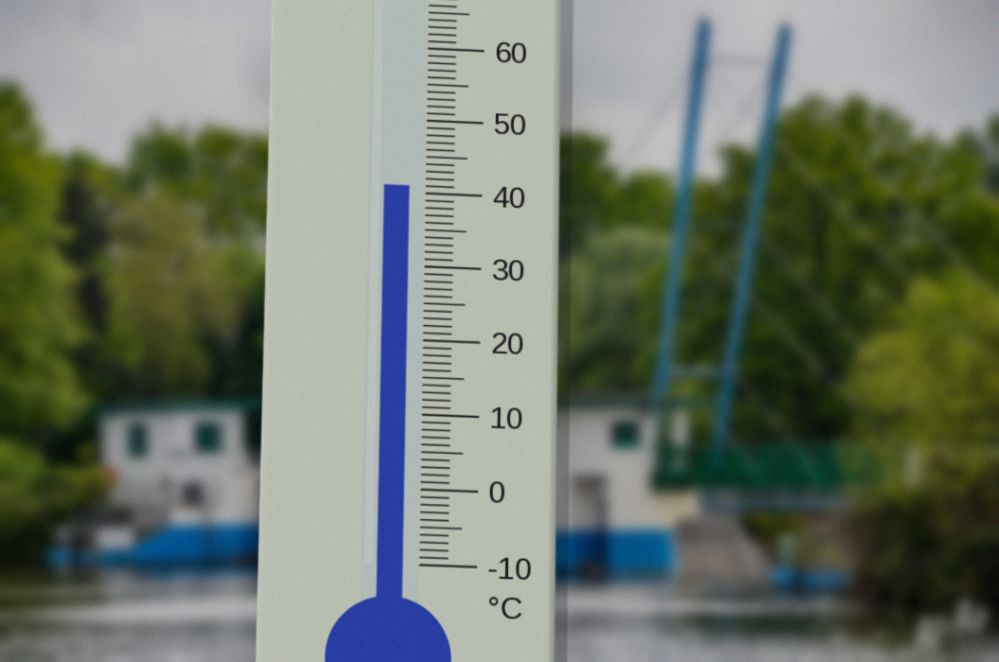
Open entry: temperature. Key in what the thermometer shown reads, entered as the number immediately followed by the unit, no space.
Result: 41°C
